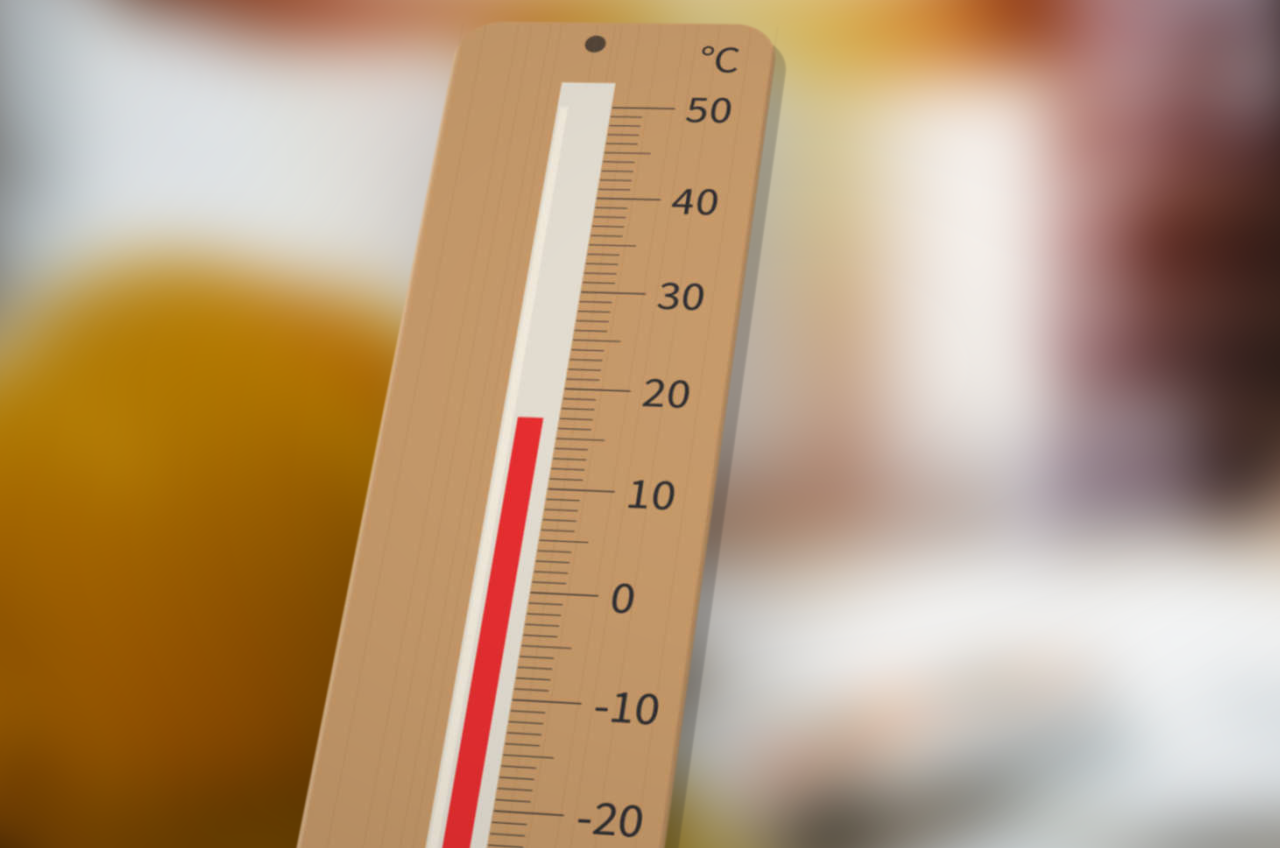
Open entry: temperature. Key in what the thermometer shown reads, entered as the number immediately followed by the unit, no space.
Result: 17°C
